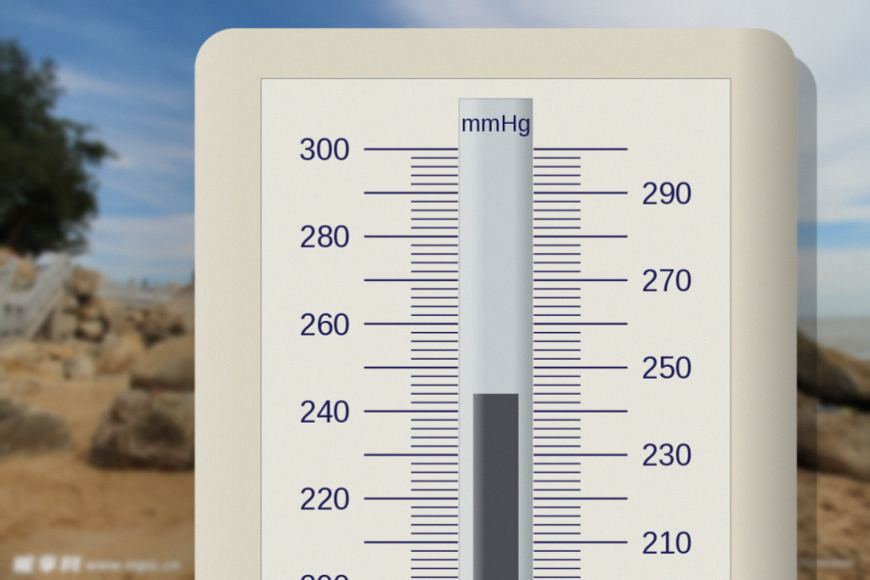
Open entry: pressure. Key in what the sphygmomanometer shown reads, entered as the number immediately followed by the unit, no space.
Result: 244mmHg
